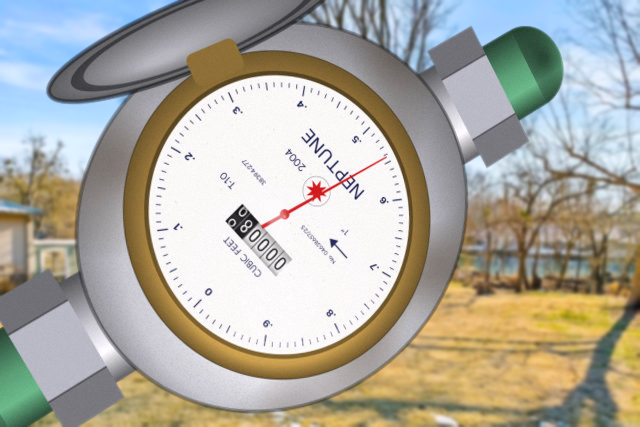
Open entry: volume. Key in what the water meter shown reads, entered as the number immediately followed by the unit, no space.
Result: 88.54ft³
